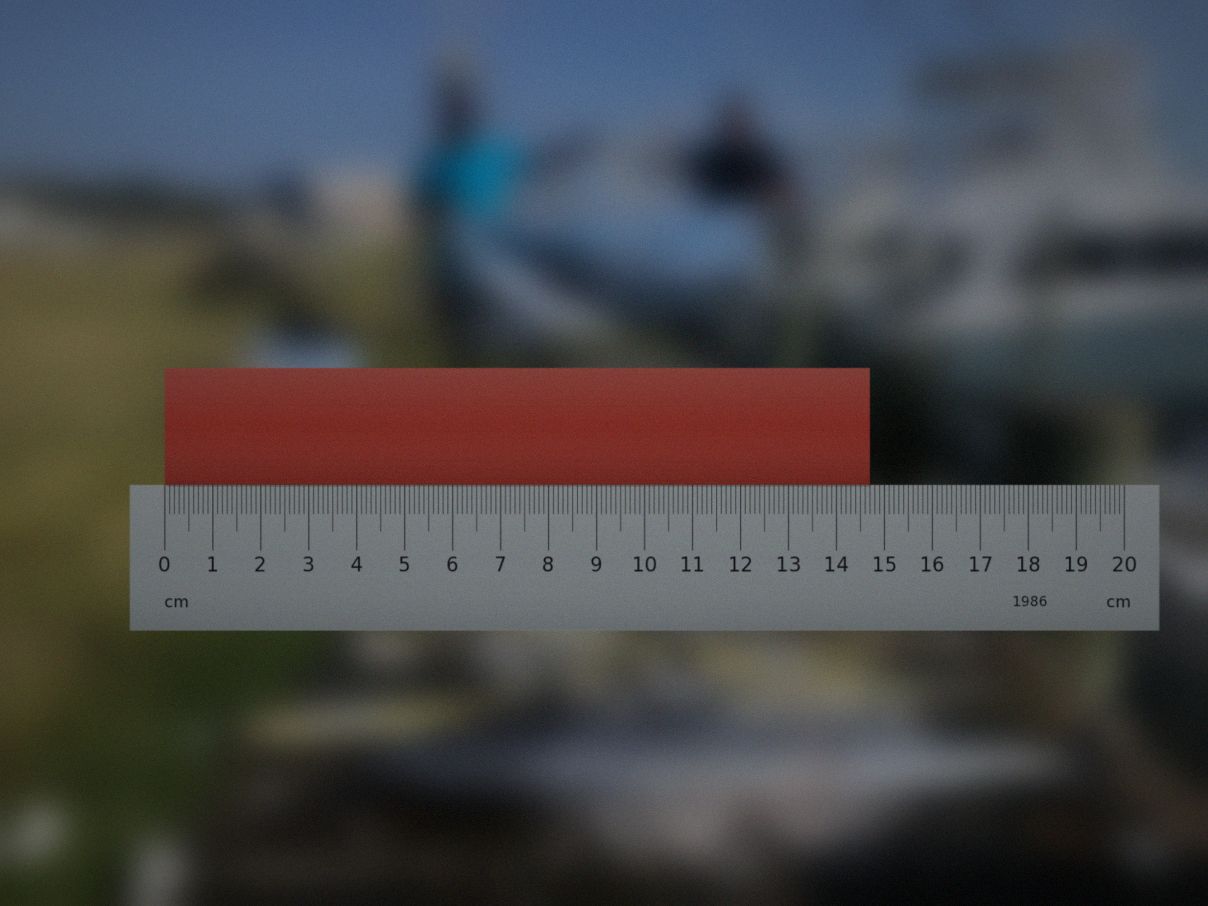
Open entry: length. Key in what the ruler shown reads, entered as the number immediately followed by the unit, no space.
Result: 14.7cm
